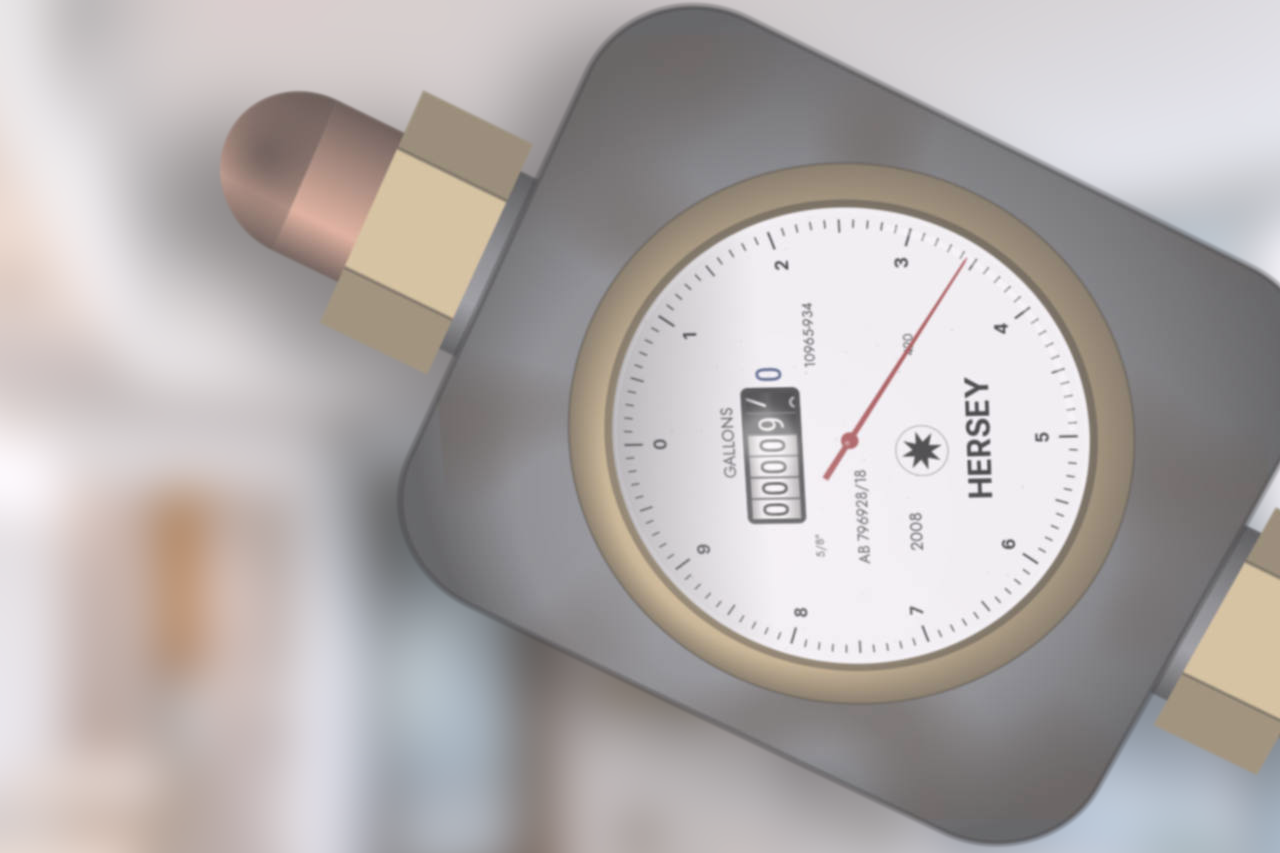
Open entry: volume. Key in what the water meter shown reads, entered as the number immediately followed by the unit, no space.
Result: 973.4gal
